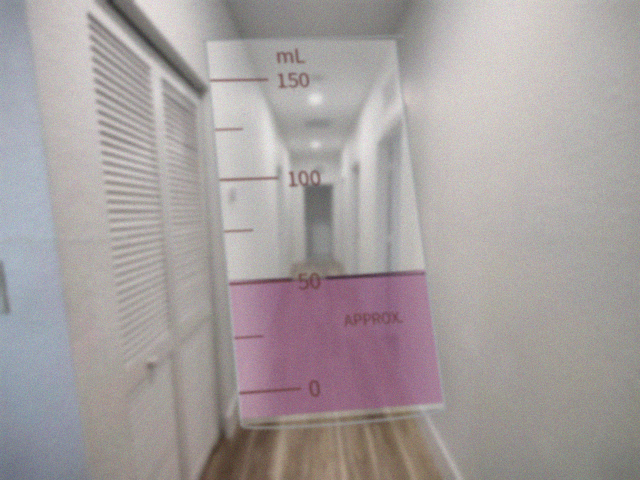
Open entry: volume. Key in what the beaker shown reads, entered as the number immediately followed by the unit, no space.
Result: 50mL
